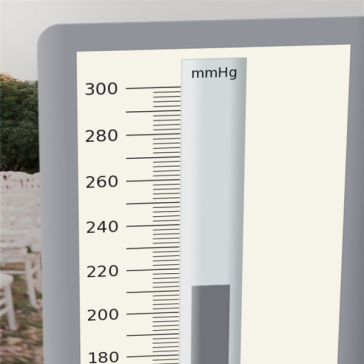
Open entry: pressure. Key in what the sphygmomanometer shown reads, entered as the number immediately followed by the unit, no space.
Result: 212mmHg
